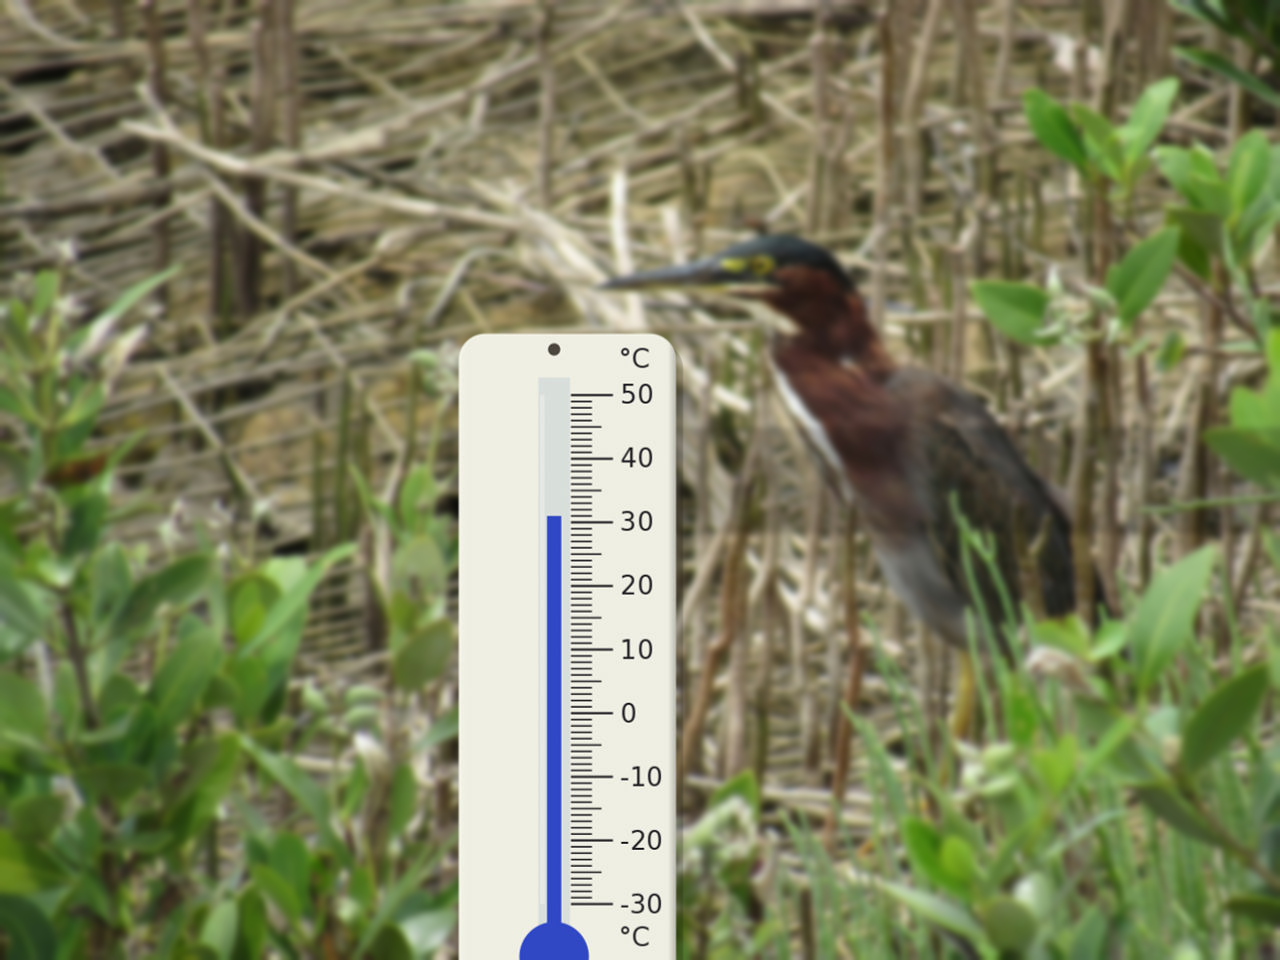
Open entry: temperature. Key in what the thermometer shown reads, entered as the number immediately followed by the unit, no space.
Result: 31°C
